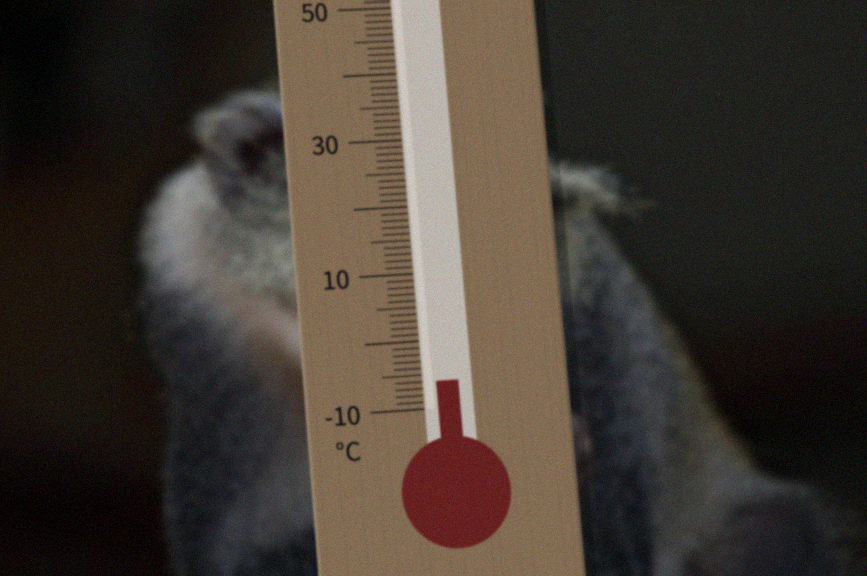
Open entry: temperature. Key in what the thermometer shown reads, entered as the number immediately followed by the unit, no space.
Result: -6°C
